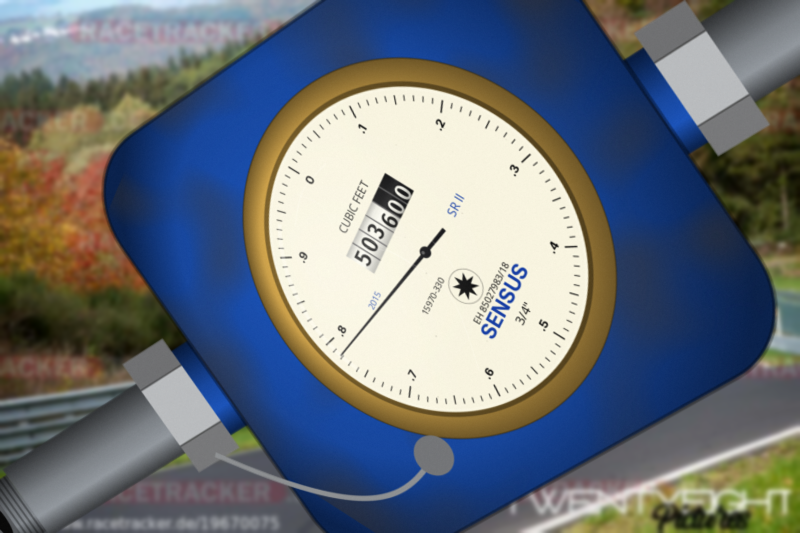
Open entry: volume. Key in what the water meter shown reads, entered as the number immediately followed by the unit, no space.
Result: 503599.78ft³
